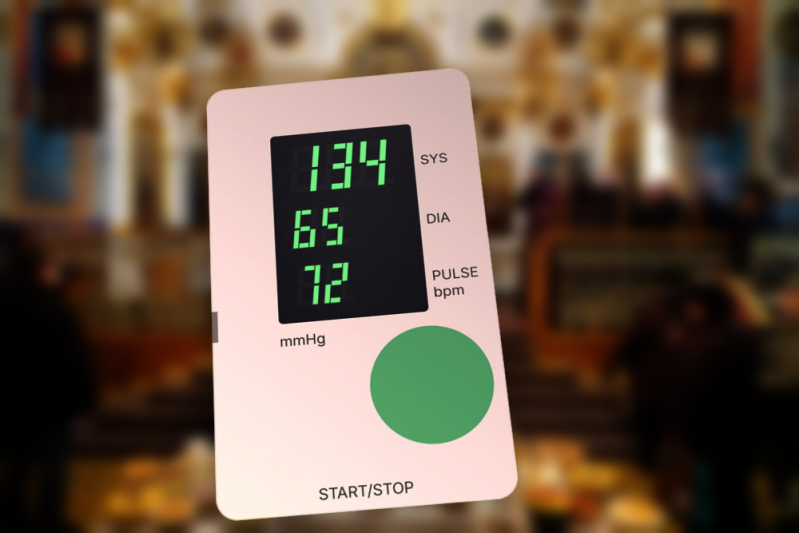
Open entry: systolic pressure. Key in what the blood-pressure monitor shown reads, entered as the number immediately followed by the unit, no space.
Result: 134mmHg
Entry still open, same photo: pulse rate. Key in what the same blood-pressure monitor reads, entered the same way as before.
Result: 72bpm
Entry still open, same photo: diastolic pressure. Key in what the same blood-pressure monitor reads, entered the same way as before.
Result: 65mmHg
